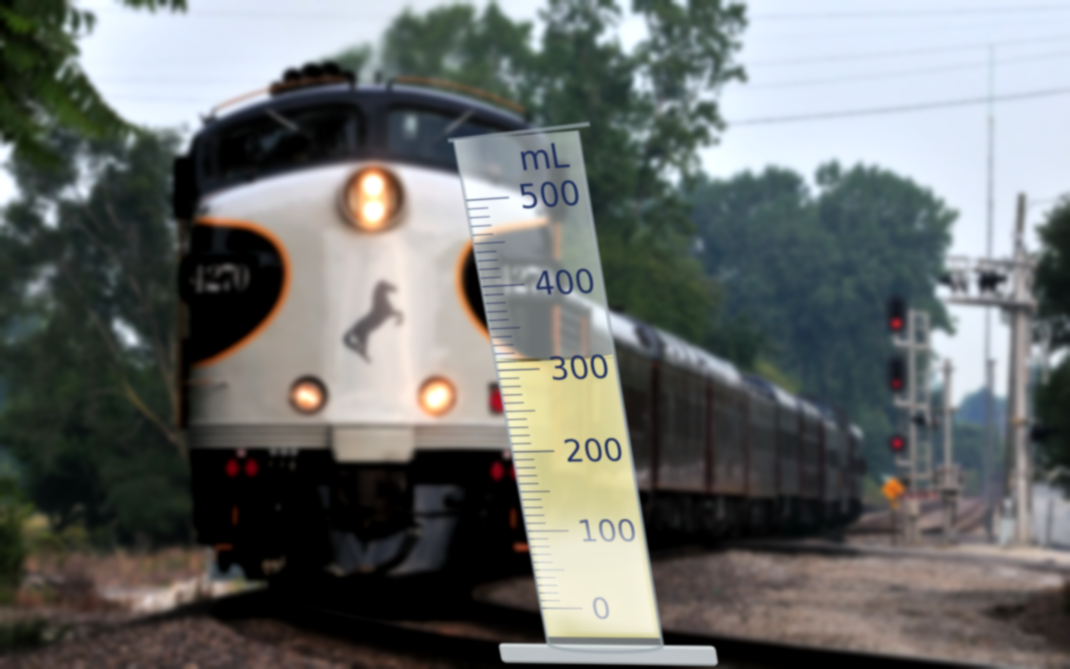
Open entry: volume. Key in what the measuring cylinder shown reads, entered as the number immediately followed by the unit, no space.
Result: 310mL
